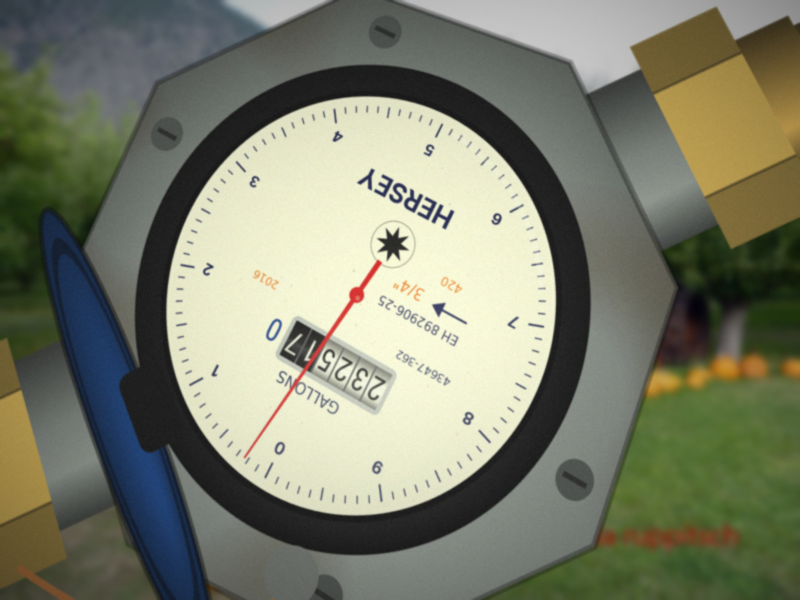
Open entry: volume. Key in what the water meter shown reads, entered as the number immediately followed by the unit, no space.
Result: 2325170.2gal
